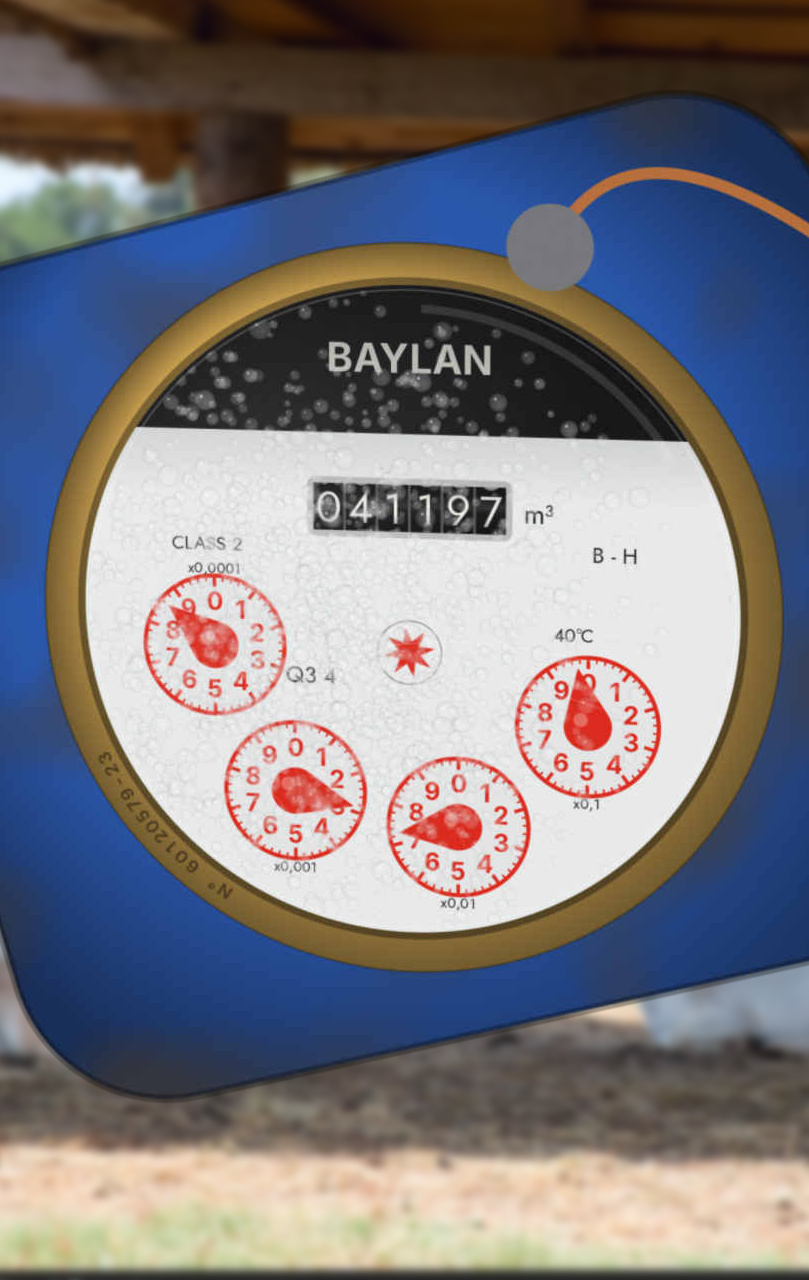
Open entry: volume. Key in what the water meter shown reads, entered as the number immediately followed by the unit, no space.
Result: 41196.9728m³
